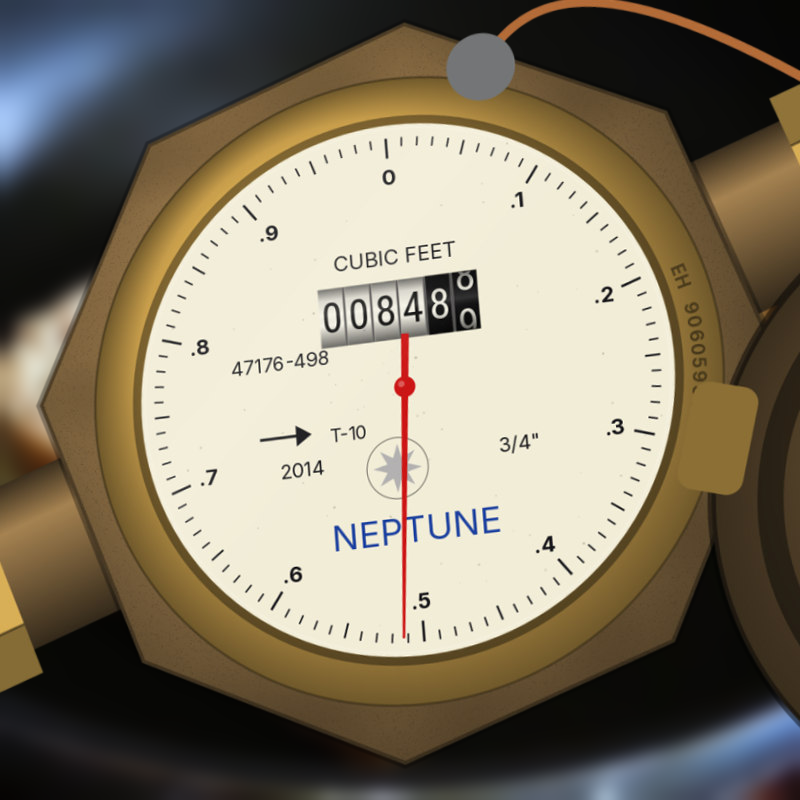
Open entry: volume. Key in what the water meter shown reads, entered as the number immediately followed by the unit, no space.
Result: 8488.51ft³
